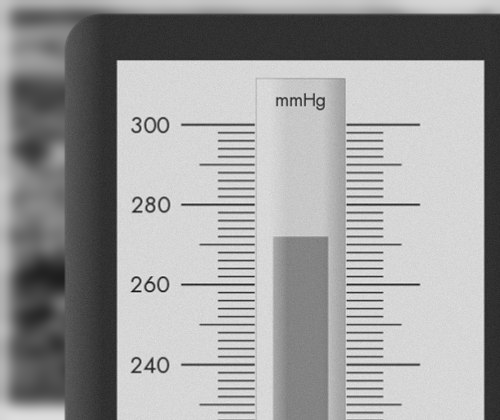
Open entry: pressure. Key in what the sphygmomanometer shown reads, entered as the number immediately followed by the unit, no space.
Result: 272mmHg
